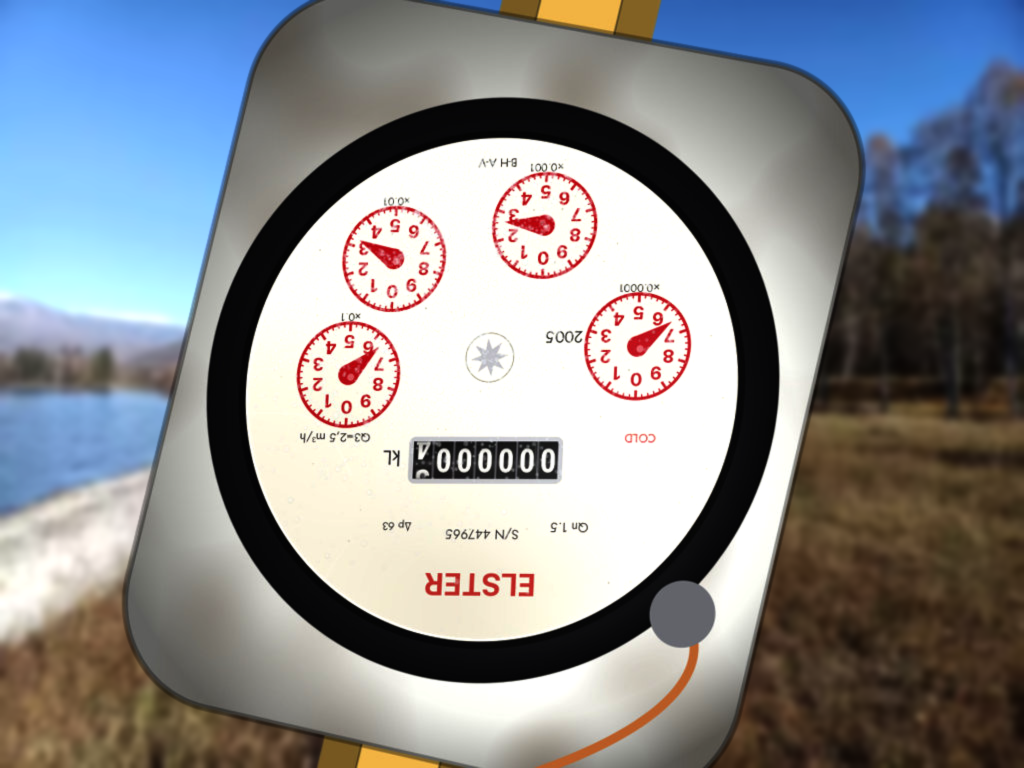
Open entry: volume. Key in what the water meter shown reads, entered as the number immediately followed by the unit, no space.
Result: 3.6326kL
